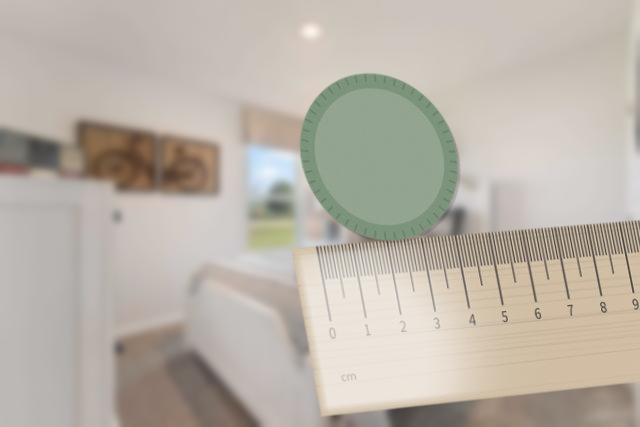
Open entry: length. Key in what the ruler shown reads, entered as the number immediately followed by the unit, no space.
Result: 4.5cm
